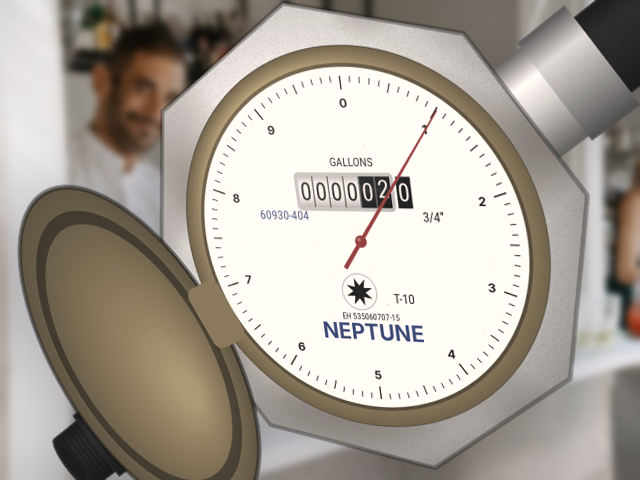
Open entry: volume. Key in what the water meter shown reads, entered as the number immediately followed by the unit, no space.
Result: 21.0gal
